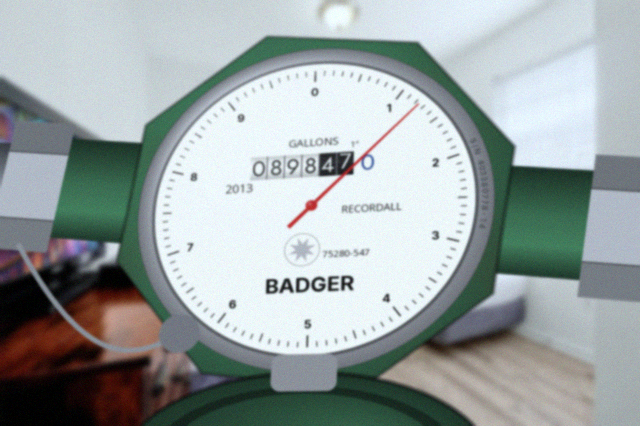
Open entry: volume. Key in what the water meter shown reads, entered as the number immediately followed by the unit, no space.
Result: 898471.2gal
